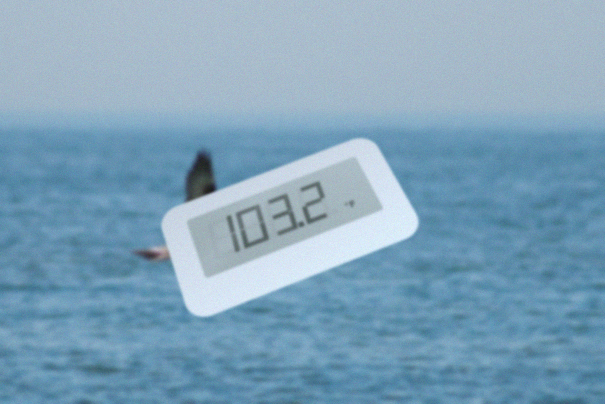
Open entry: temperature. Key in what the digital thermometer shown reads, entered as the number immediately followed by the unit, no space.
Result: 103.2°F
